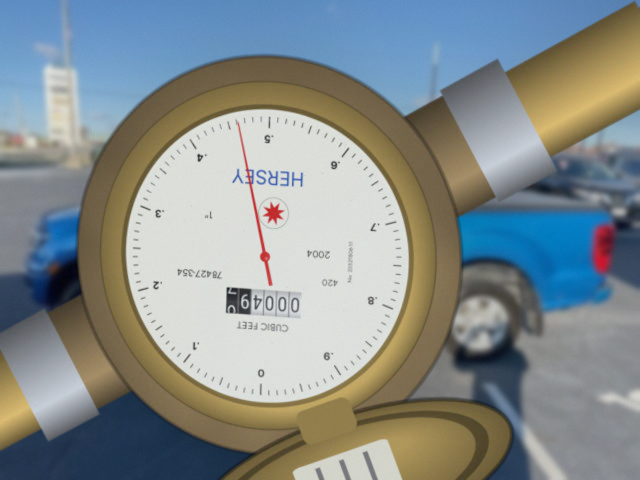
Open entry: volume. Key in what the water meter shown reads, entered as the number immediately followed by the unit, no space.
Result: 496.46ft³
